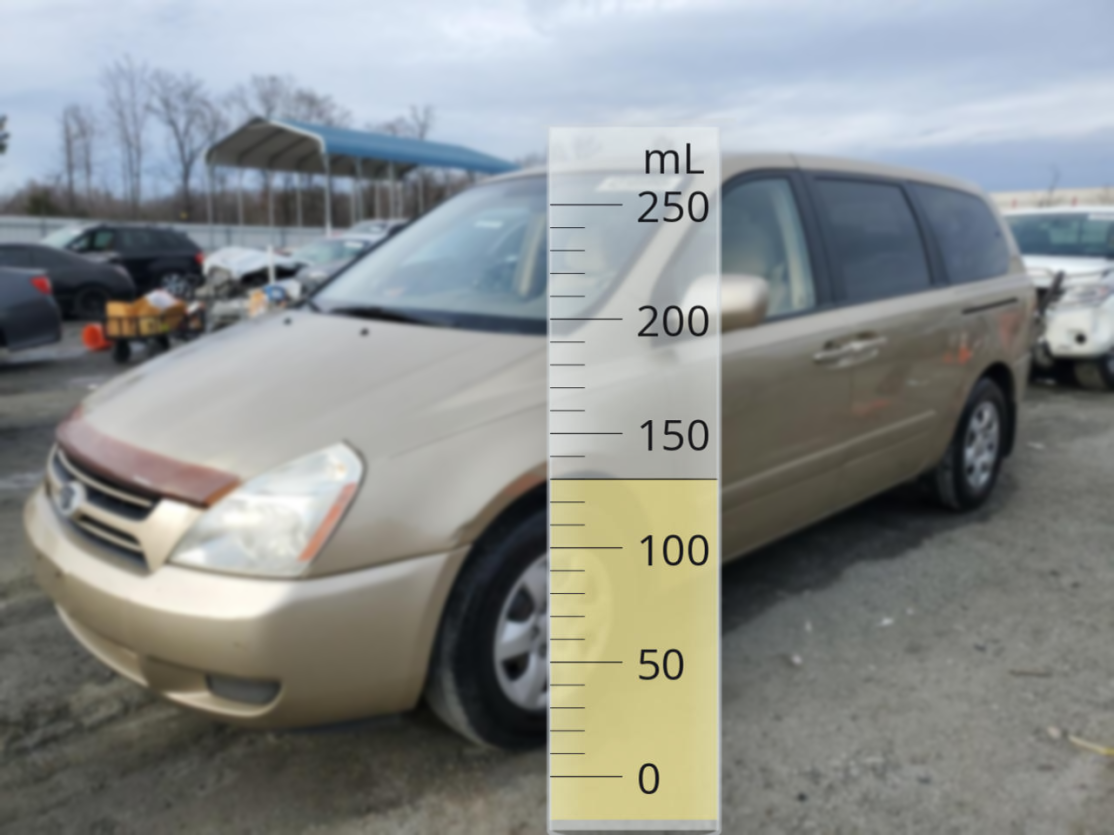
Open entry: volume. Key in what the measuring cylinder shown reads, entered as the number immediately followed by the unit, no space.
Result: 130mL
